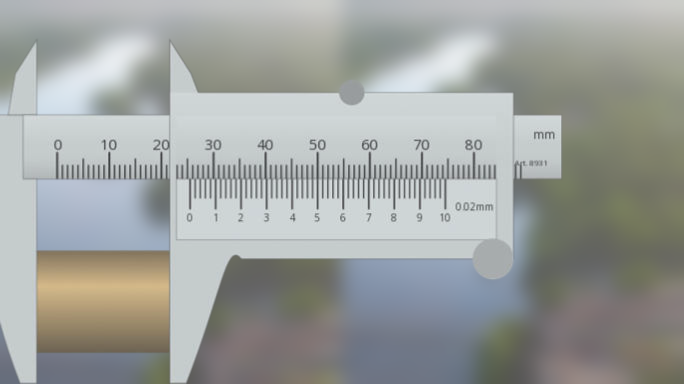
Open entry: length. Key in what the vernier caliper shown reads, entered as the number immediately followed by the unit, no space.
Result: 25.5mm
